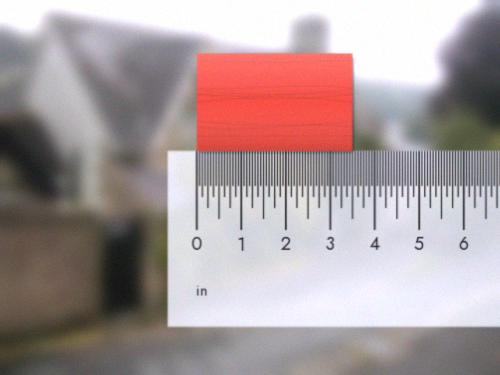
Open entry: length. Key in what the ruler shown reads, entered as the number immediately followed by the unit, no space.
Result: 3.5in
